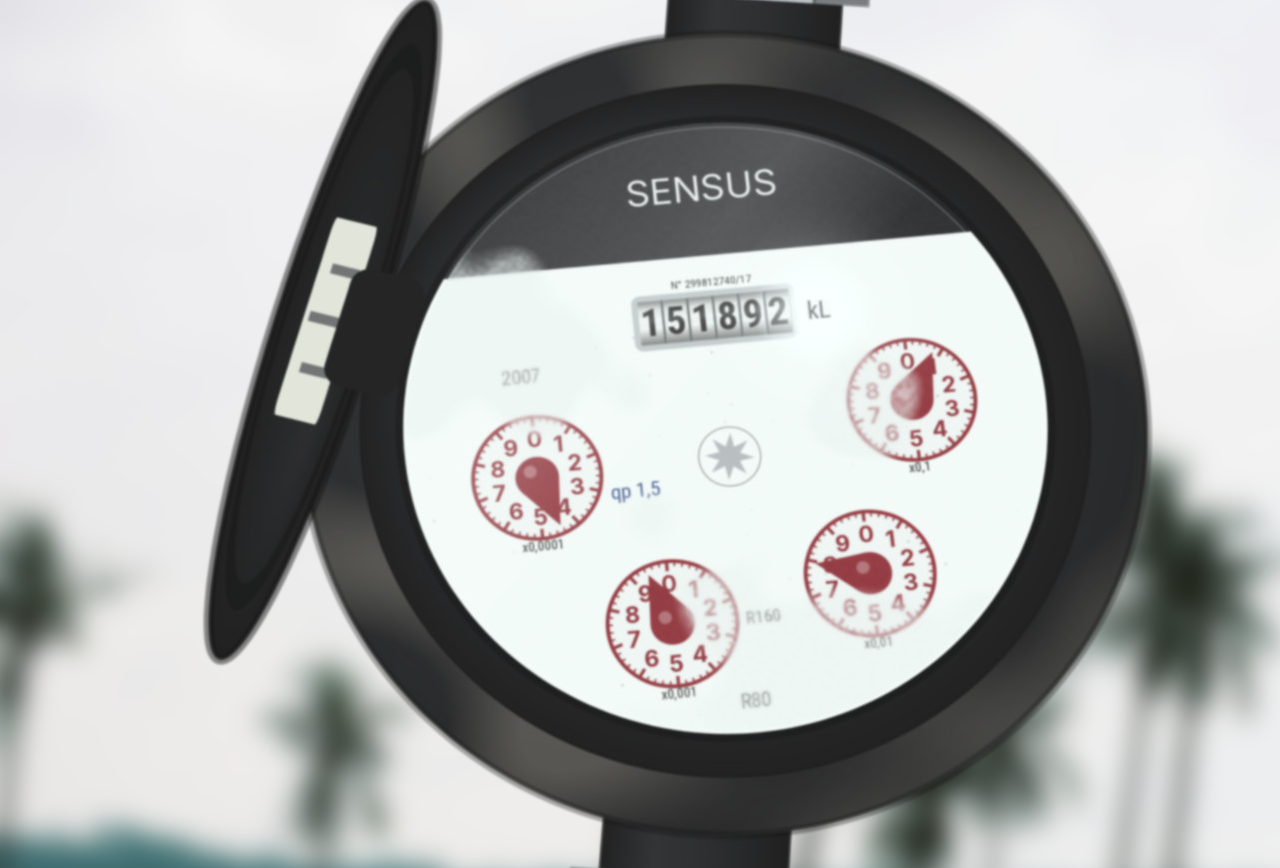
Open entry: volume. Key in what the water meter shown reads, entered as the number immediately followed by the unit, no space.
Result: 151892.0794kL
